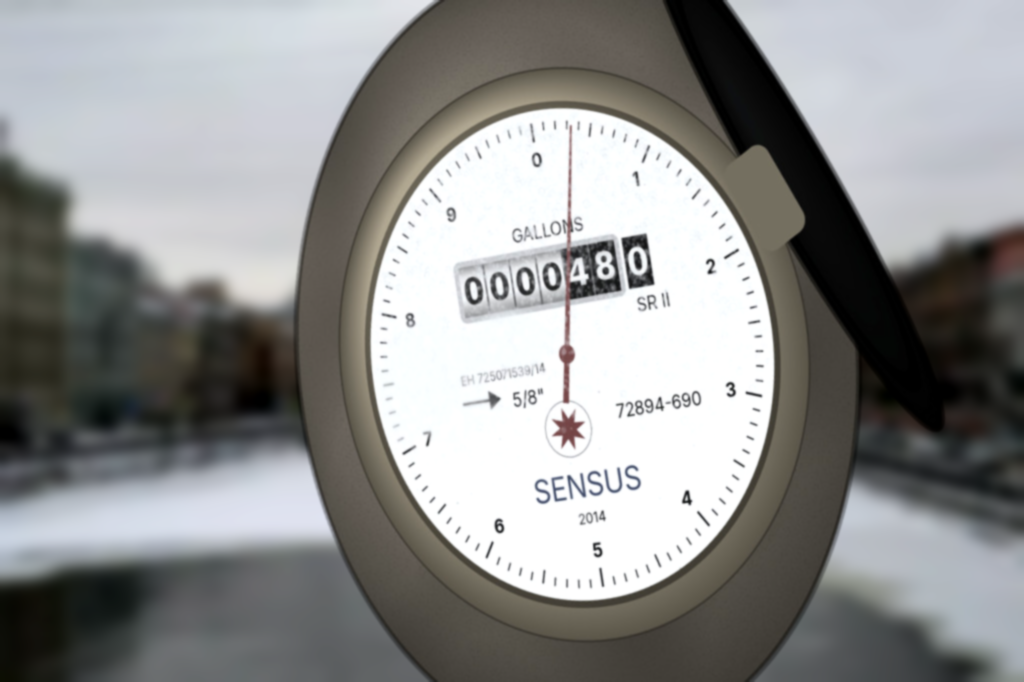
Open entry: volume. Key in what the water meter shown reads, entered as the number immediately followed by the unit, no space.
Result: 480.3gal
